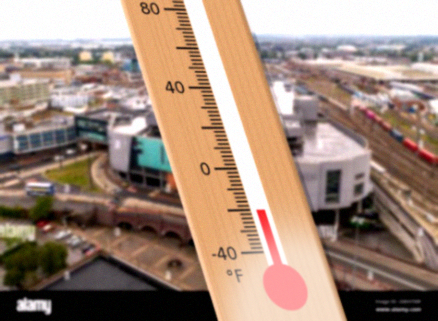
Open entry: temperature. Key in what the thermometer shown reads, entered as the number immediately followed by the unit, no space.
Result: -20°F
